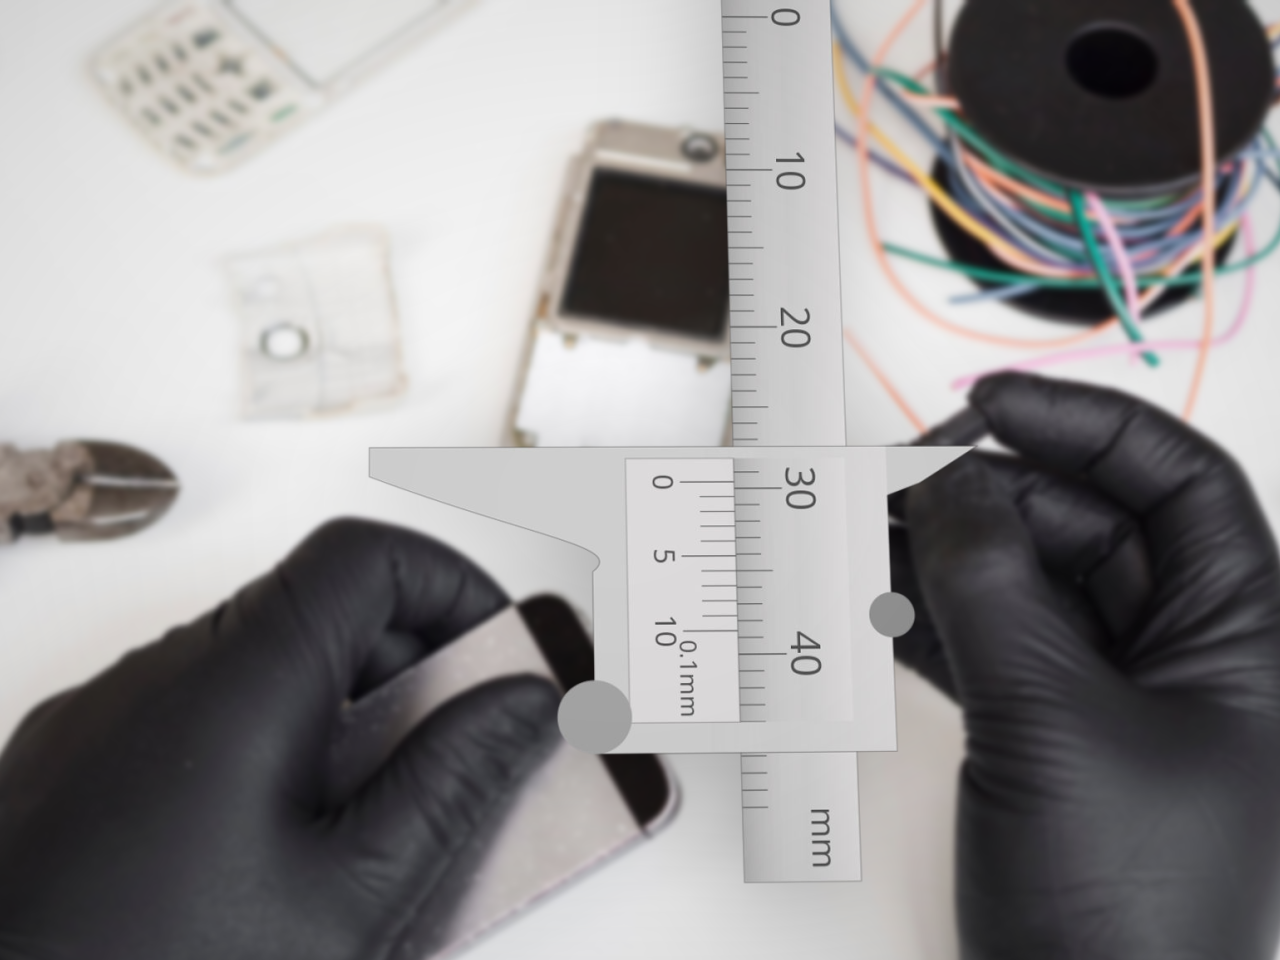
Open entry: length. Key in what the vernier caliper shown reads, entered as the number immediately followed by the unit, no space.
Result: 29.6mm
